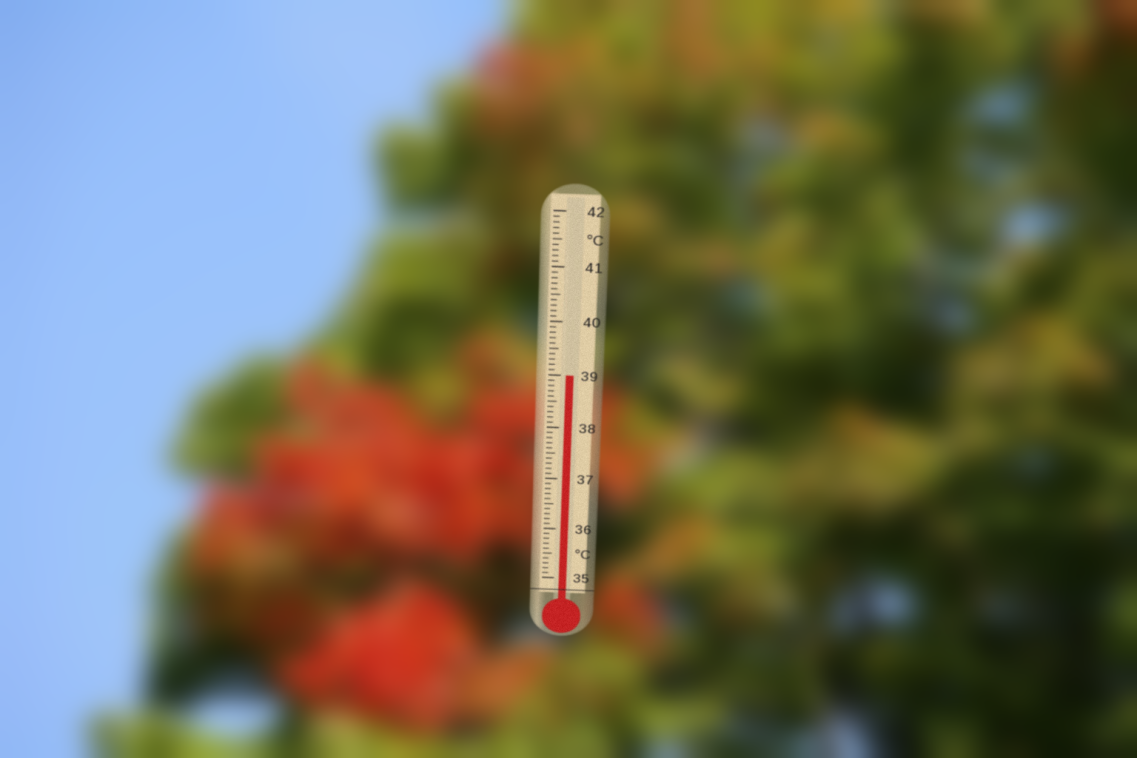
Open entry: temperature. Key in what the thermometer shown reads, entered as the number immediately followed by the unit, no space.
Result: 39°C
